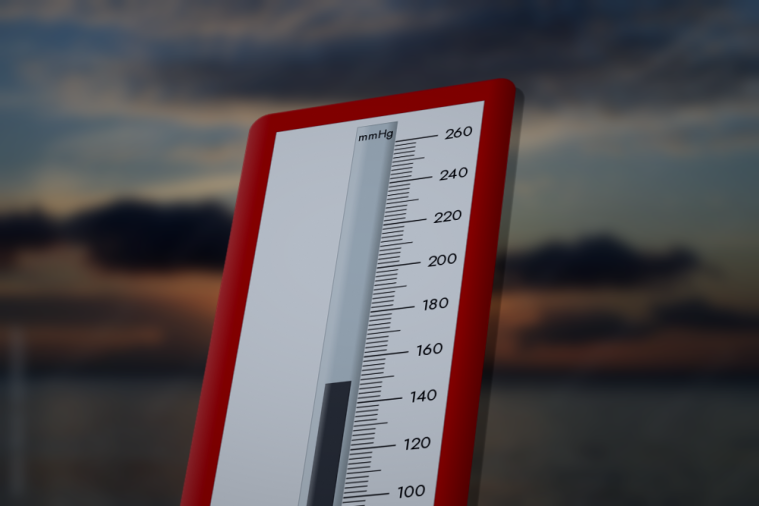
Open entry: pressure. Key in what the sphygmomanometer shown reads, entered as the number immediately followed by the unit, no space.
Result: 150mmHg
